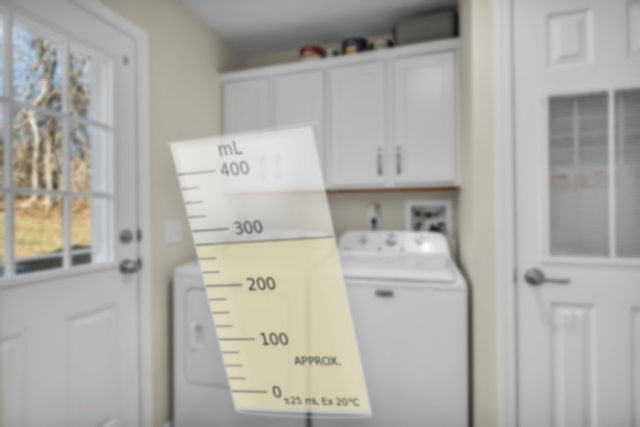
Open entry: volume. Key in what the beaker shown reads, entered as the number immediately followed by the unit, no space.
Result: 275mL
